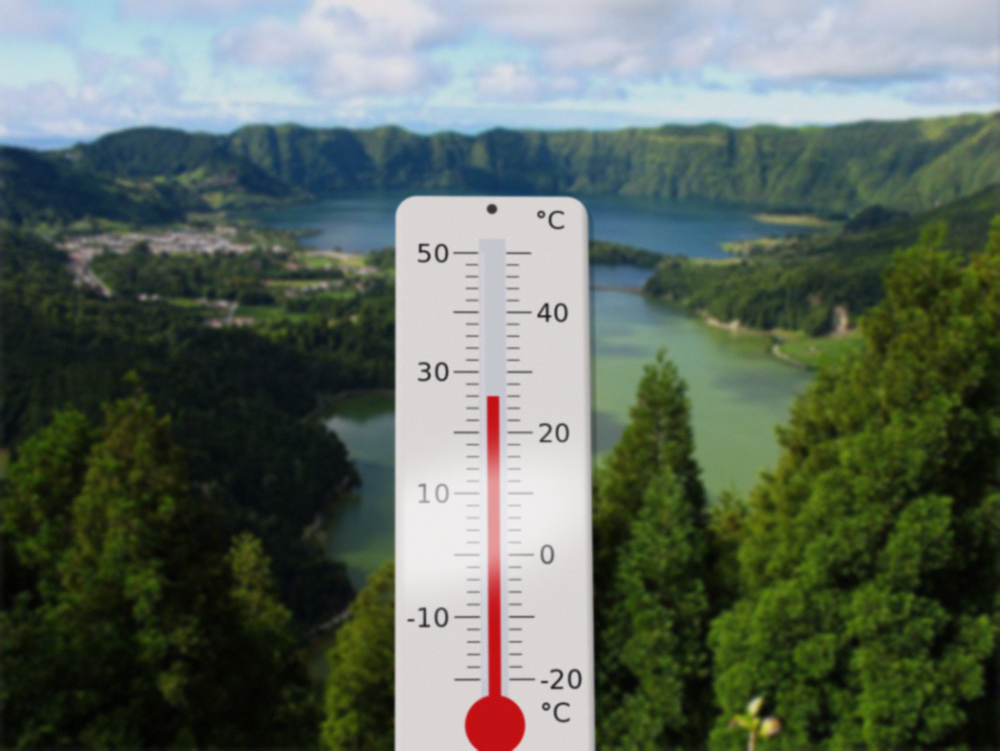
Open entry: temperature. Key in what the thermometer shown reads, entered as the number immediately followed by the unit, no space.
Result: 26°C
